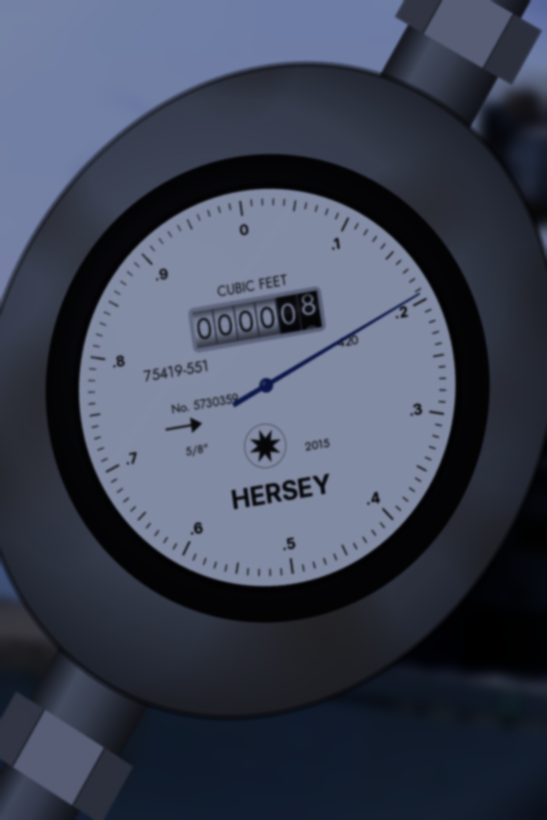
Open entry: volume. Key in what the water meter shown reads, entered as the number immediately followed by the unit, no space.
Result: 8.19ft³
